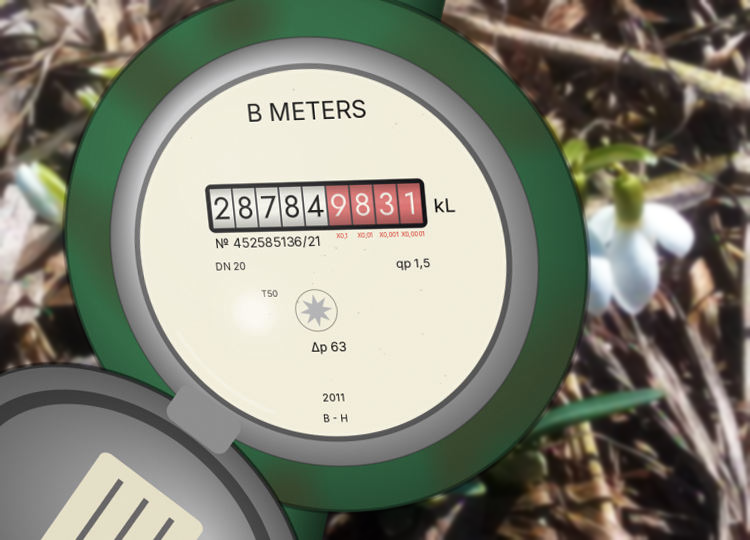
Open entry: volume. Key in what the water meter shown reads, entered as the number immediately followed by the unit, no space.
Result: 28784.9831kL
